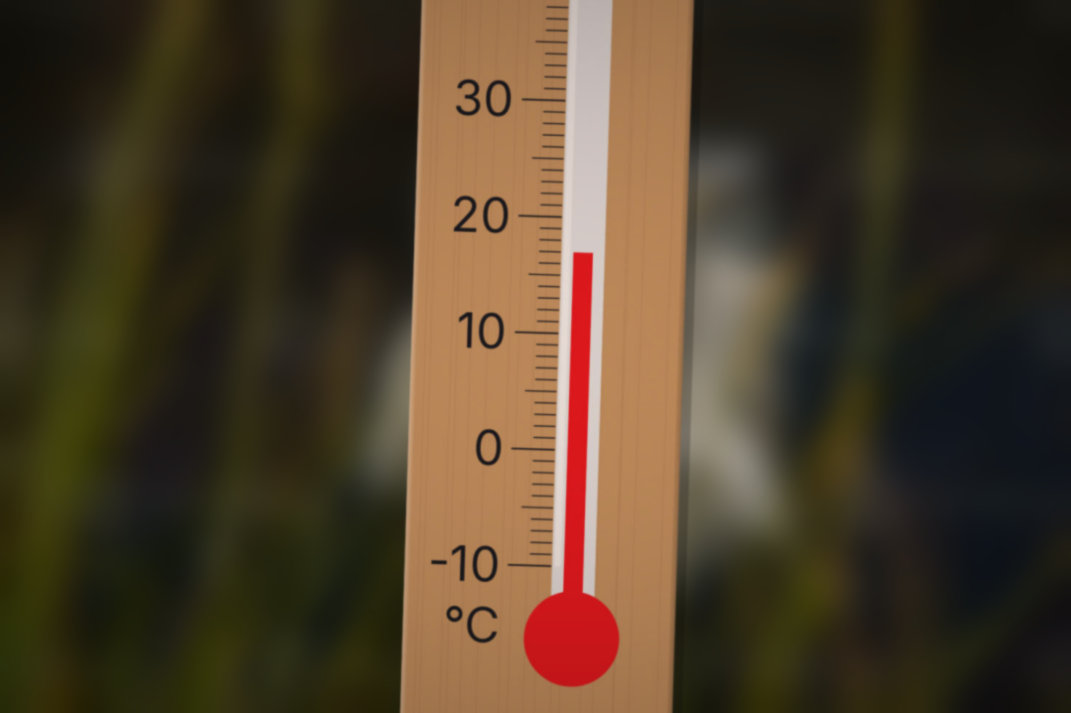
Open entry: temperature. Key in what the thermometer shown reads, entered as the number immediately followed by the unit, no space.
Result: 17°C
